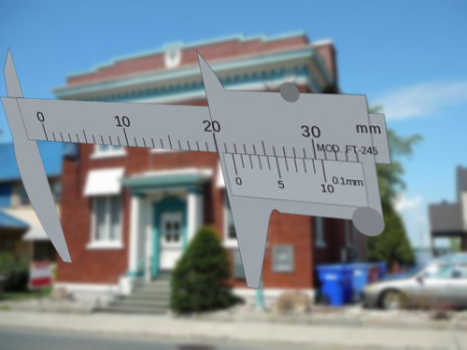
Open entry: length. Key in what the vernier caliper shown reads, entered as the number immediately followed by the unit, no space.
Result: 21.6mm
